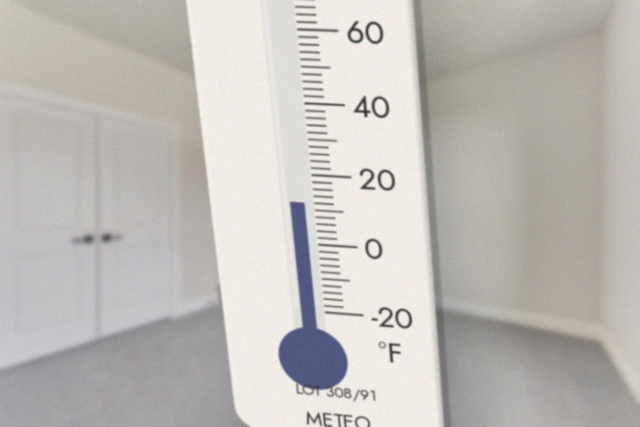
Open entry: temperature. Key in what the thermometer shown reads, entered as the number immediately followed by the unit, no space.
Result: 12°F
